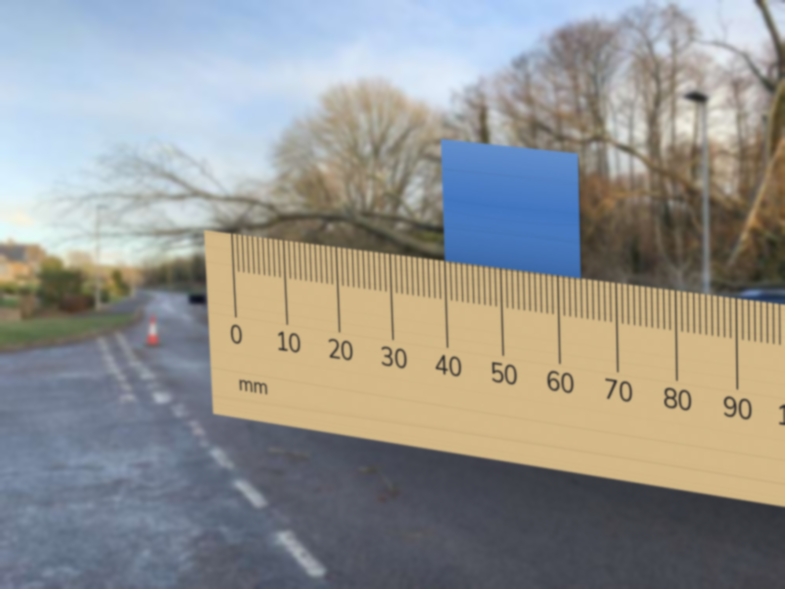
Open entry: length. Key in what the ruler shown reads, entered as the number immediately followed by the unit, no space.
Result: 24mm
